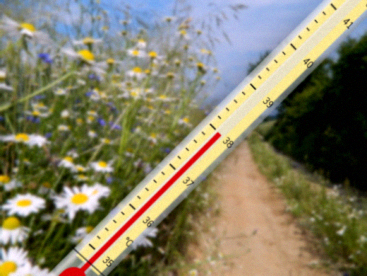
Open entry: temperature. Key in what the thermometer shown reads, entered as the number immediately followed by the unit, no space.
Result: 38°C
